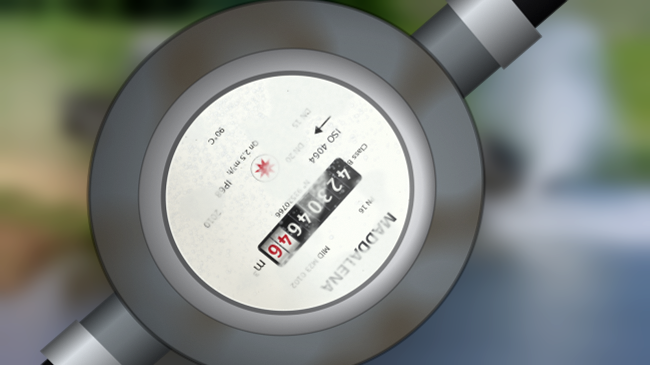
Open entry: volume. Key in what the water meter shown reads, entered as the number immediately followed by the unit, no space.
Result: 423046.46m³
